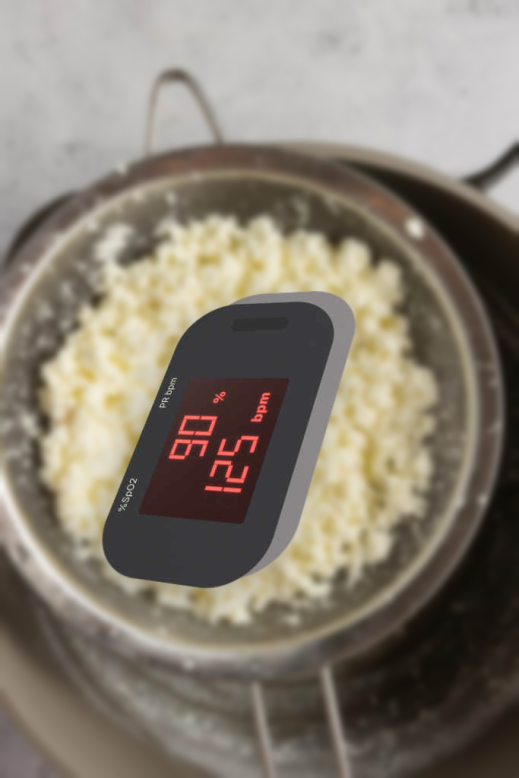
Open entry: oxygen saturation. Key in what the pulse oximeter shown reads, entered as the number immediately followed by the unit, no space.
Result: 90%
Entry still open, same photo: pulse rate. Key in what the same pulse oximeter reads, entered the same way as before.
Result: 125bpm
